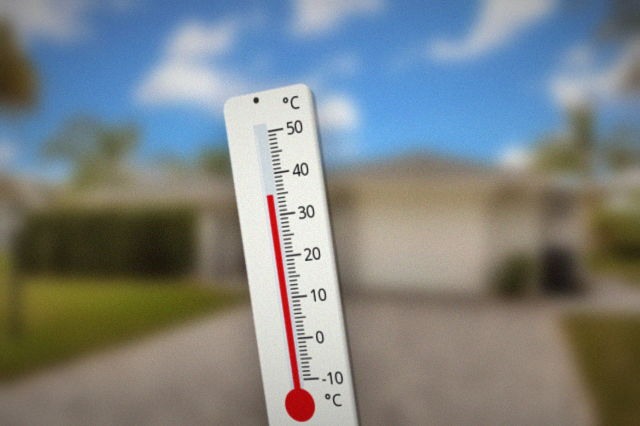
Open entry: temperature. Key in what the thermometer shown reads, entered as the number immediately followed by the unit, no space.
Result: 35°C
